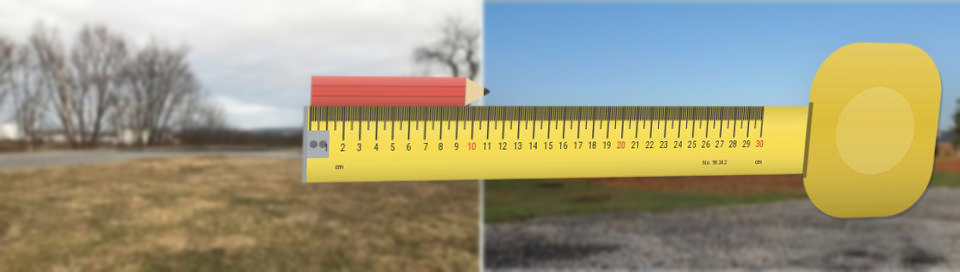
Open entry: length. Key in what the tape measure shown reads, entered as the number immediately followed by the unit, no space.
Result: 11cm
